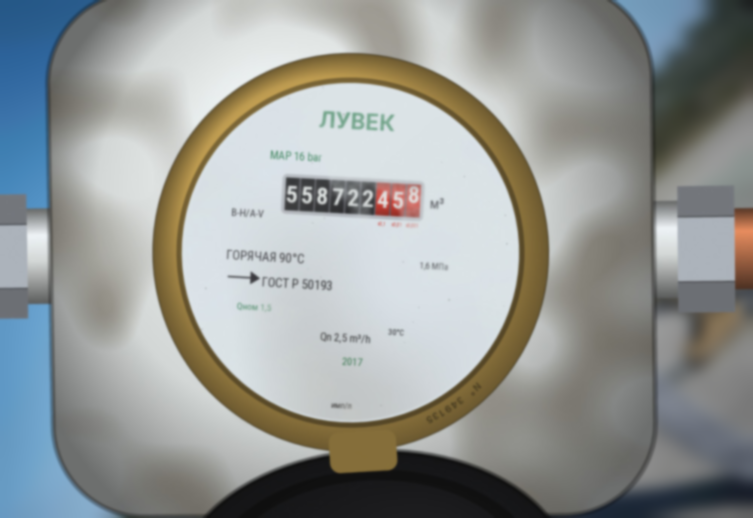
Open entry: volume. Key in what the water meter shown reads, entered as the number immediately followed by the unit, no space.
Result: 558722.458m³
